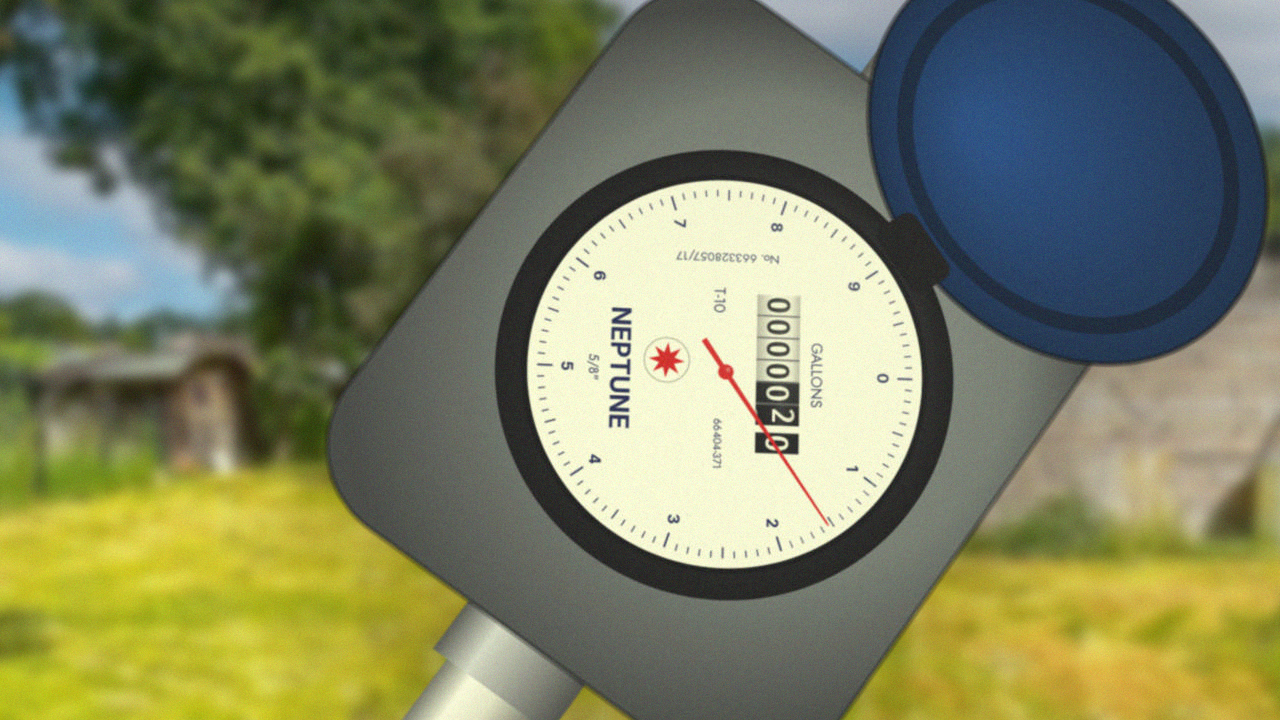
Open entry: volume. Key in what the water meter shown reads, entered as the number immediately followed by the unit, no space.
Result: 21.5gal
